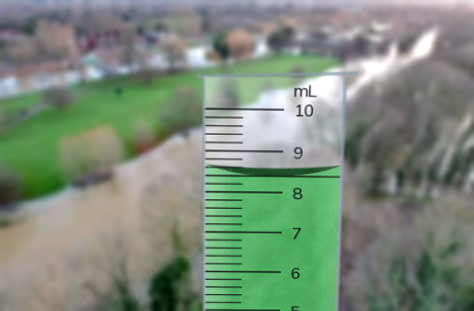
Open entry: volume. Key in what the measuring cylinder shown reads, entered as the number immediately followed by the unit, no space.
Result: 8.4mL
